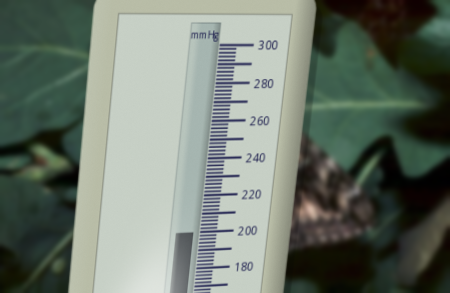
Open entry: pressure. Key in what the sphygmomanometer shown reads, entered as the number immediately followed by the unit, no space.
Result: 200mmHg
